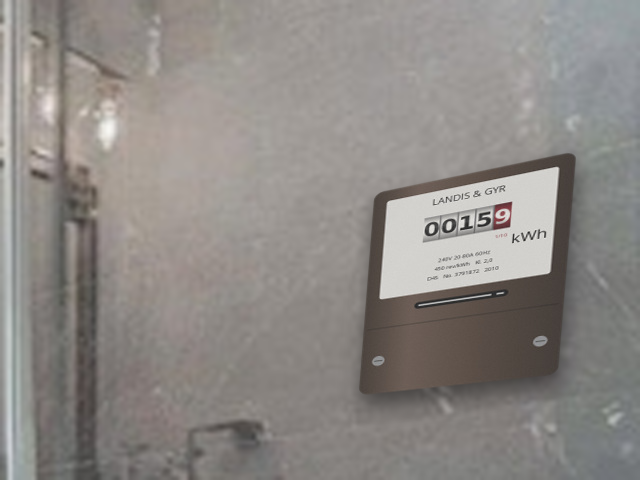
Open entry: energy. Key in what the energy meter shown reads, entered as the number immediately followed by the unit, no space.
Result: 15.9kWh
